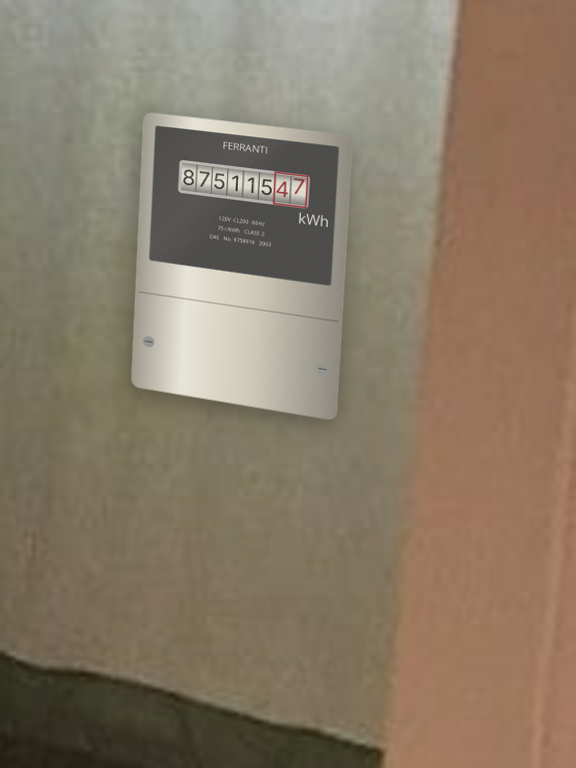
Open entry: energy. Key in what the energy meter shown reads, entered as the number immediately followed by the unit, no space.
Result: 875115.47kWh
